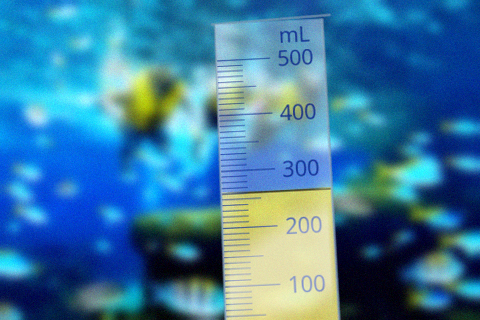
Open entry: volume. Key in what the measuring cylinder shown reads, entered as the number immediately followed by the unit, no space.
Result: 260mL
